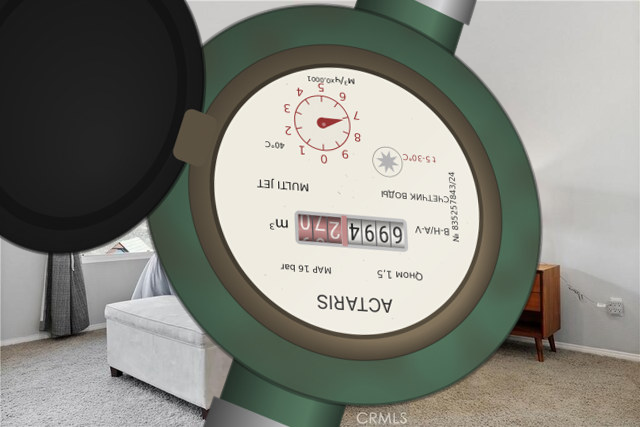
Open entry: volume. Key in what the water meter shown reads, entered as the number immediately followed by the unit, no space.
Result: 6994.2697m³
